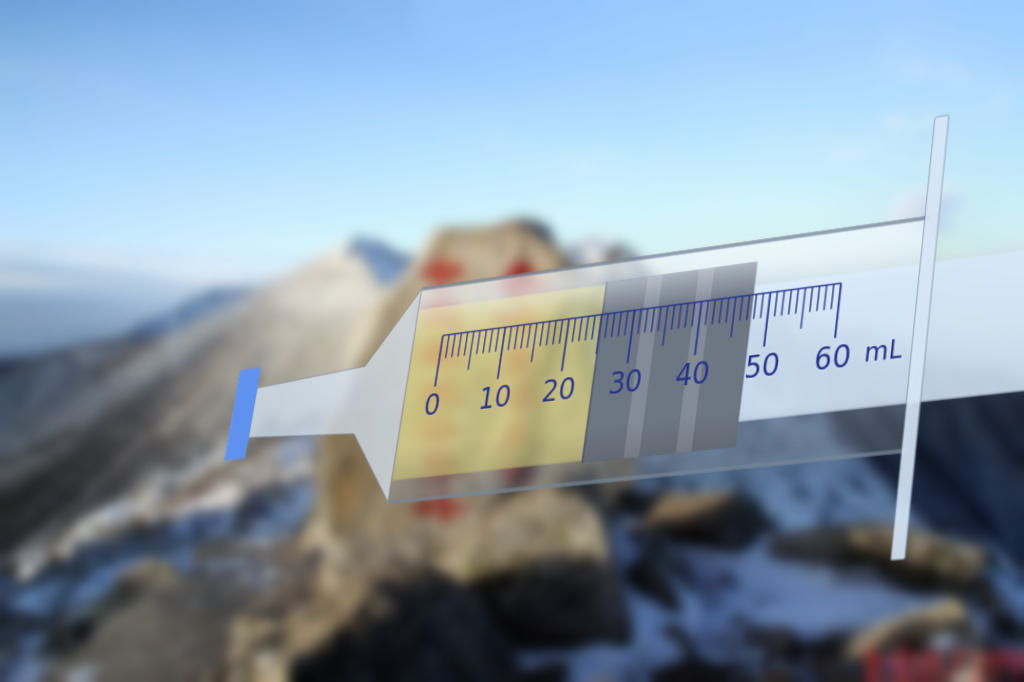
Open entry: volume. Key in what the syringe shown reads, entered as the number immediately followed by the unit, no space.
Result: 25mL
